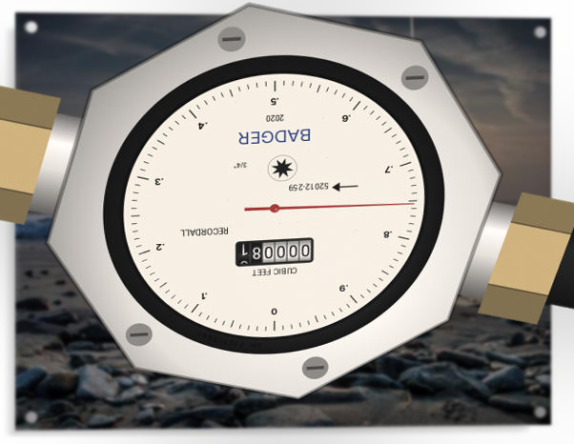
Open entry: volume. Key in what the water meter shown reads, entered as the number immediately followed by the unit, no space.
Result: 80.75ft³
